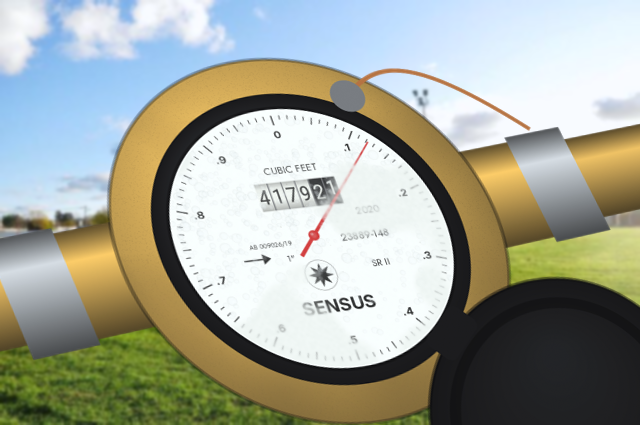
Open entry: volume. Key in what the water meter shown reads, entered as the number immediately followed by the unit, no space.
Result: 417921.12ft³
